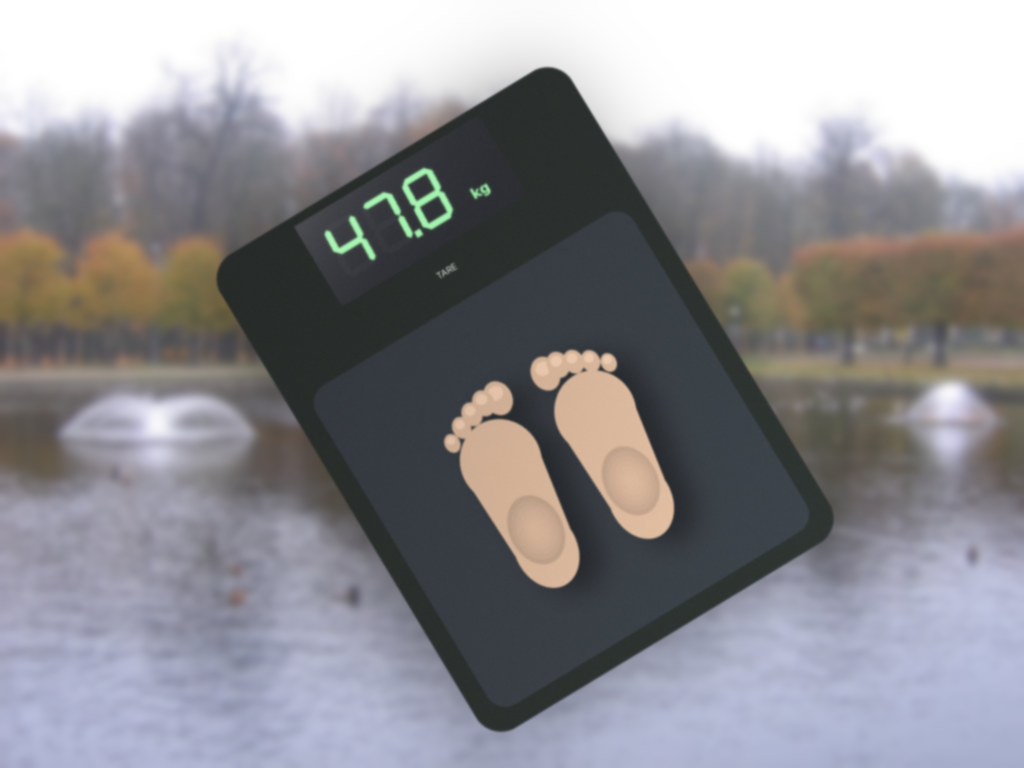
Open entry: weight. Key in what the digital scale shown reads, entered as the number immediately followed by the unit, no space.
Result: 47.8kg
